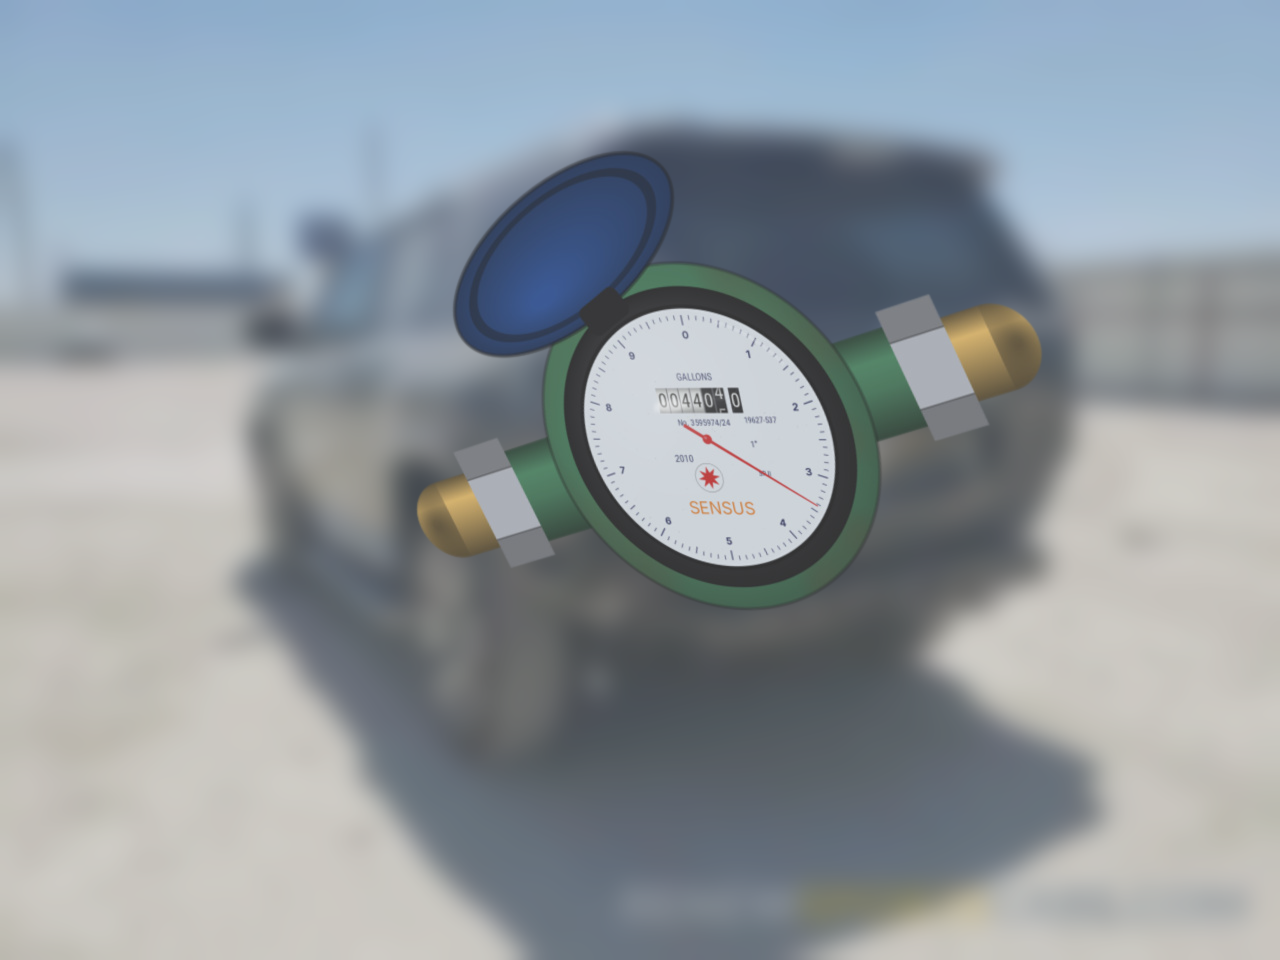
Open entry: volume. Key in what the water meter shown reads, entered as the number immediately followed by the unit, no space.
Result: 44043.4gal
